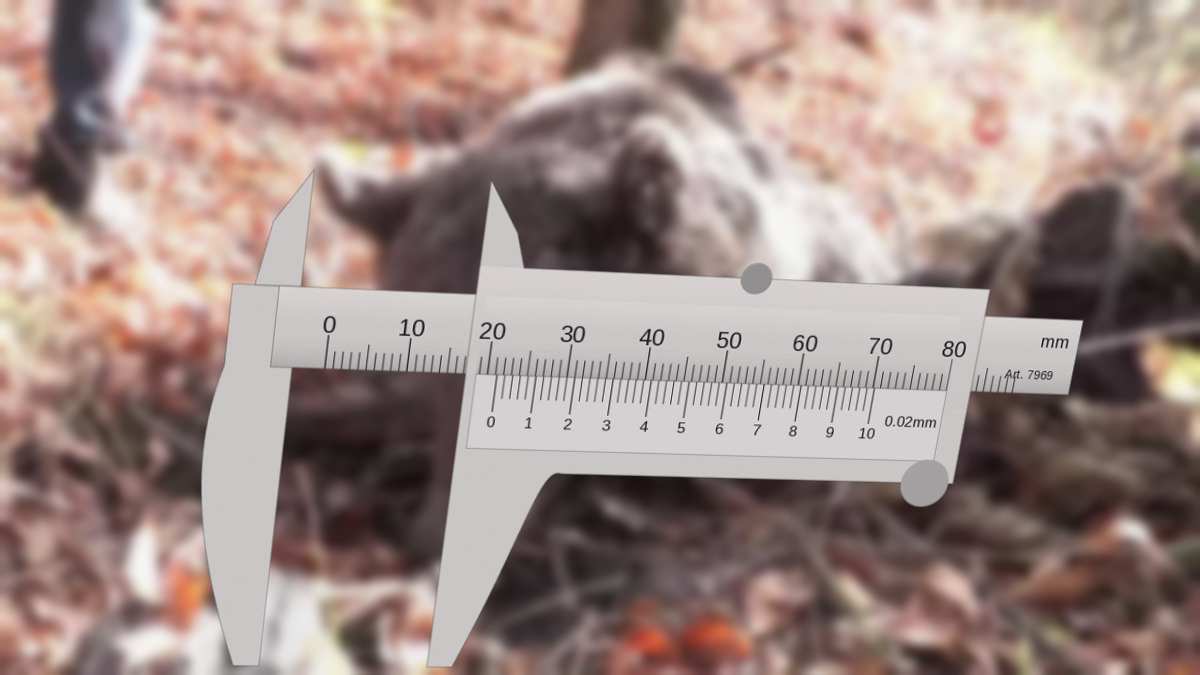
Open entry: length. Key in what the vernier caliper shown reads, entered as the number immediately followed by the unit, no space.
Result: 21.2mm
